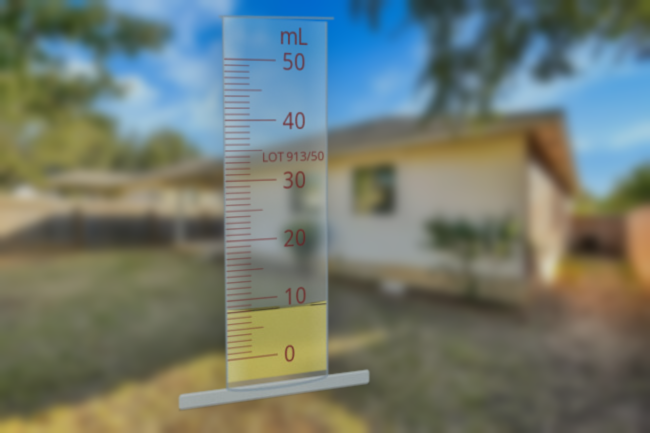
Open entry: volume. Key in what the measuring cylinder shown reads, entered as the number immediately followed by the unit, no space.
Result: 8mL
